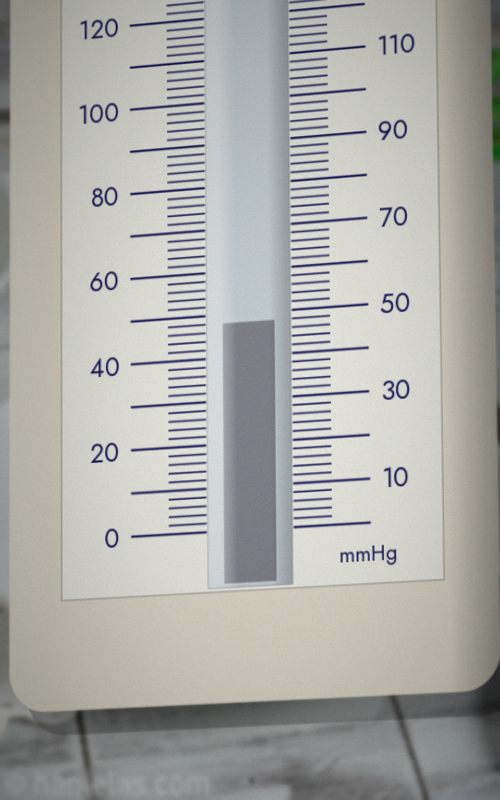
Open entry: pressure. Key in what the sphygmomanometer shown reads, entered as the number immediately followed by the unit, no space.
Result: 48mmHg
